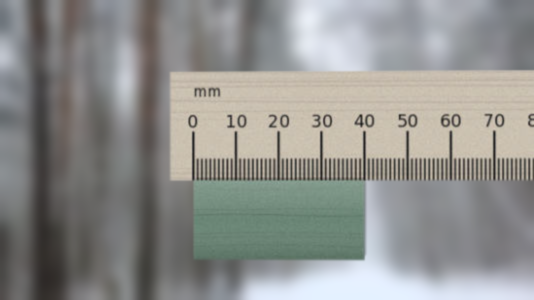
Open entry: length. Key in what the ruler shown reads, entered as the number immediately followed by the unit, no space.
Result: 40mm
